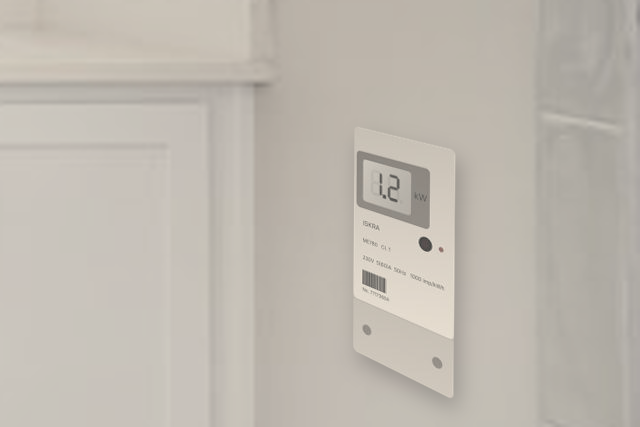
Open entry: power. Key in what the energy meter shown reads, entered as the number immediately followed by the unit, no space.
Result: 1.2kW
